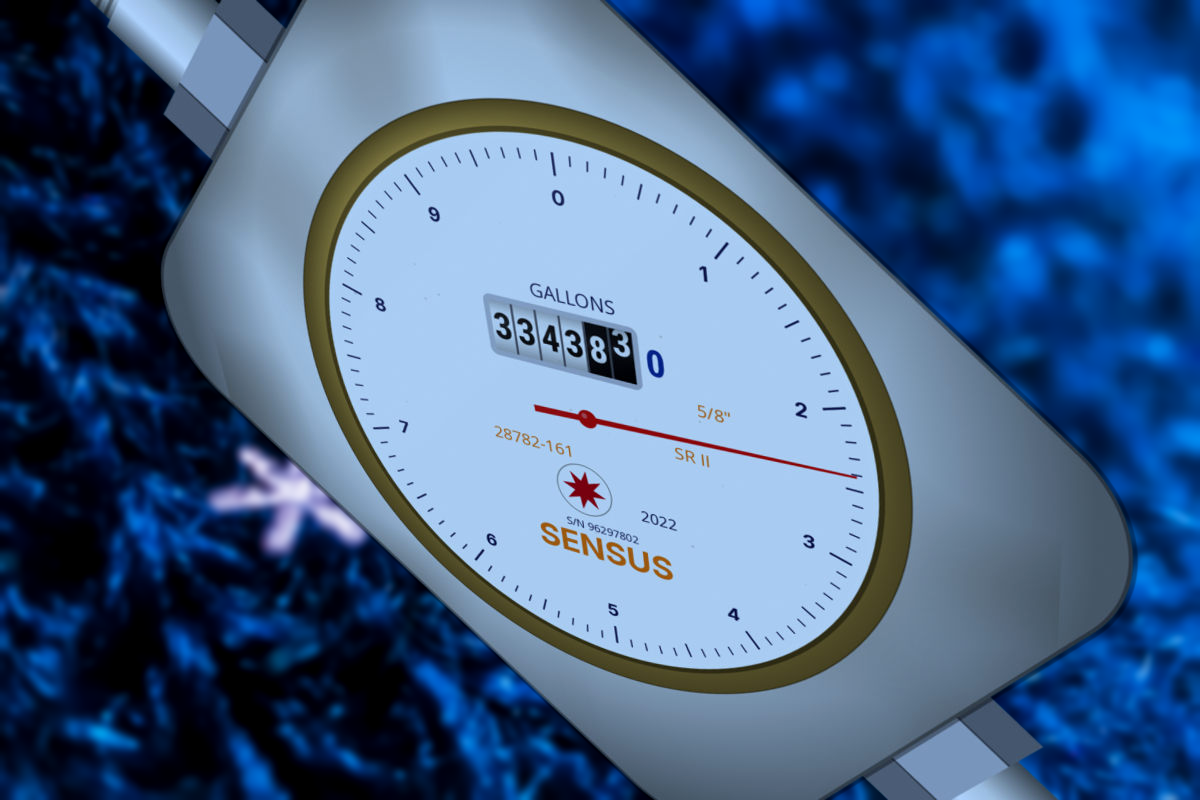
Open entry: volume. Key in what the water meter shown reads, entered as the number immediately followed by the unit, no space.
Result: 3343832.4gal
